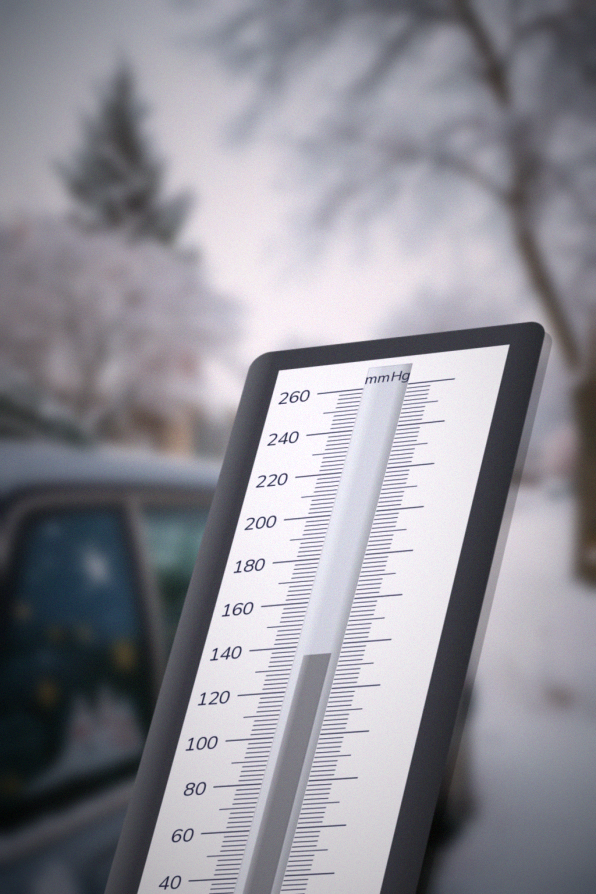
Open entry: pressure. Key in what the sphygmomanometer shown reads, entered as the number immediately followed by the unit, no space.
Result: 136mmHg
